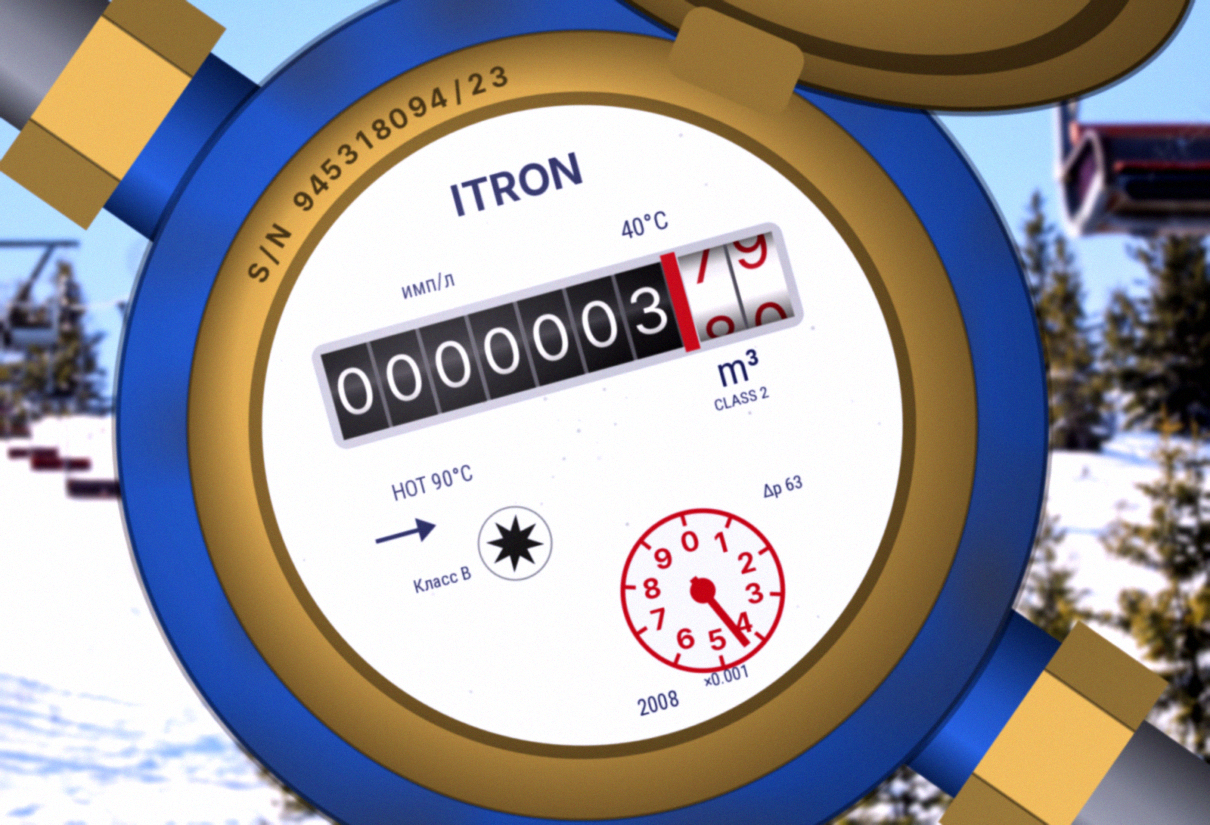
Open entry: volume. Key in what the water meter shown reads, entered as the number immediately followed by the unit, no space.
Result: 3.794m³
